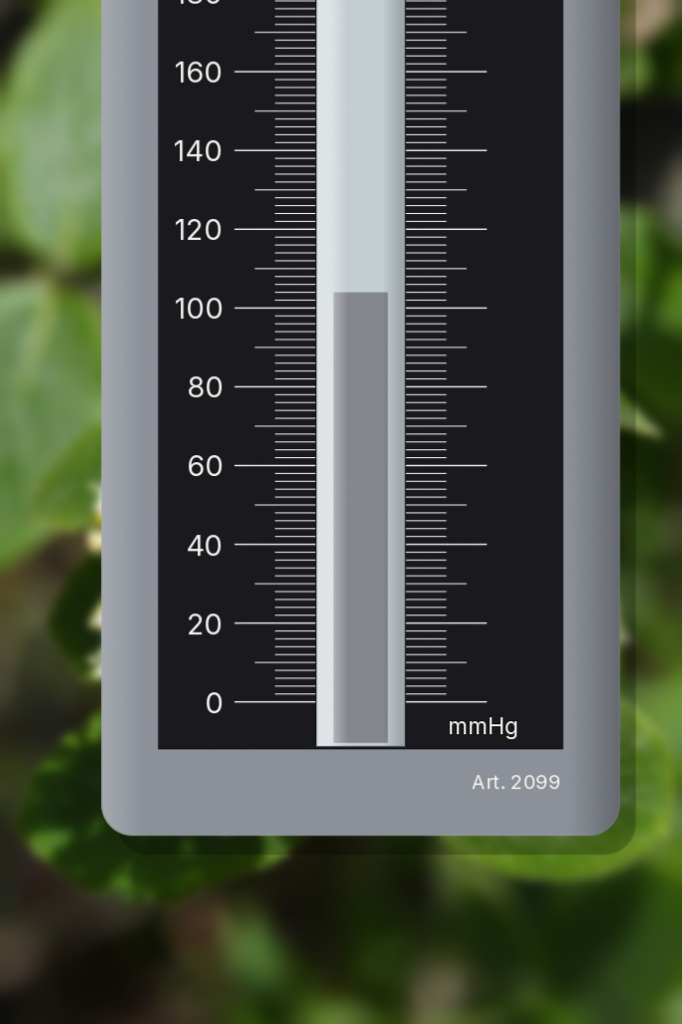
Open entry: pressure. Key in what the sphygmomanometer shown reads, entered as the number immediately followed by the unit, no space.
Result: 104mmHg
